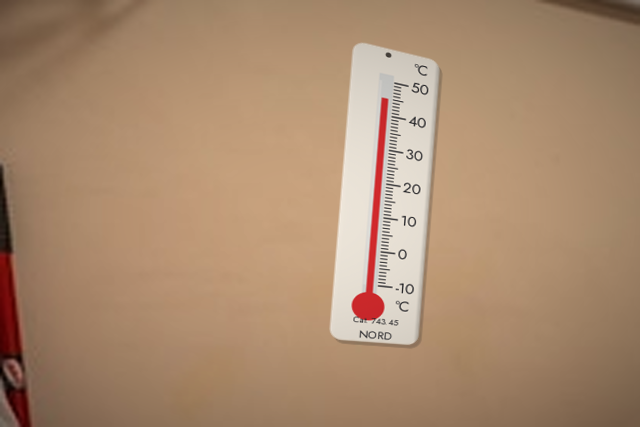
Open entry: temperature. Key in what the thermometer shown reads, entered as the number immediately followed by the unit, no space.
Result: 45°C
